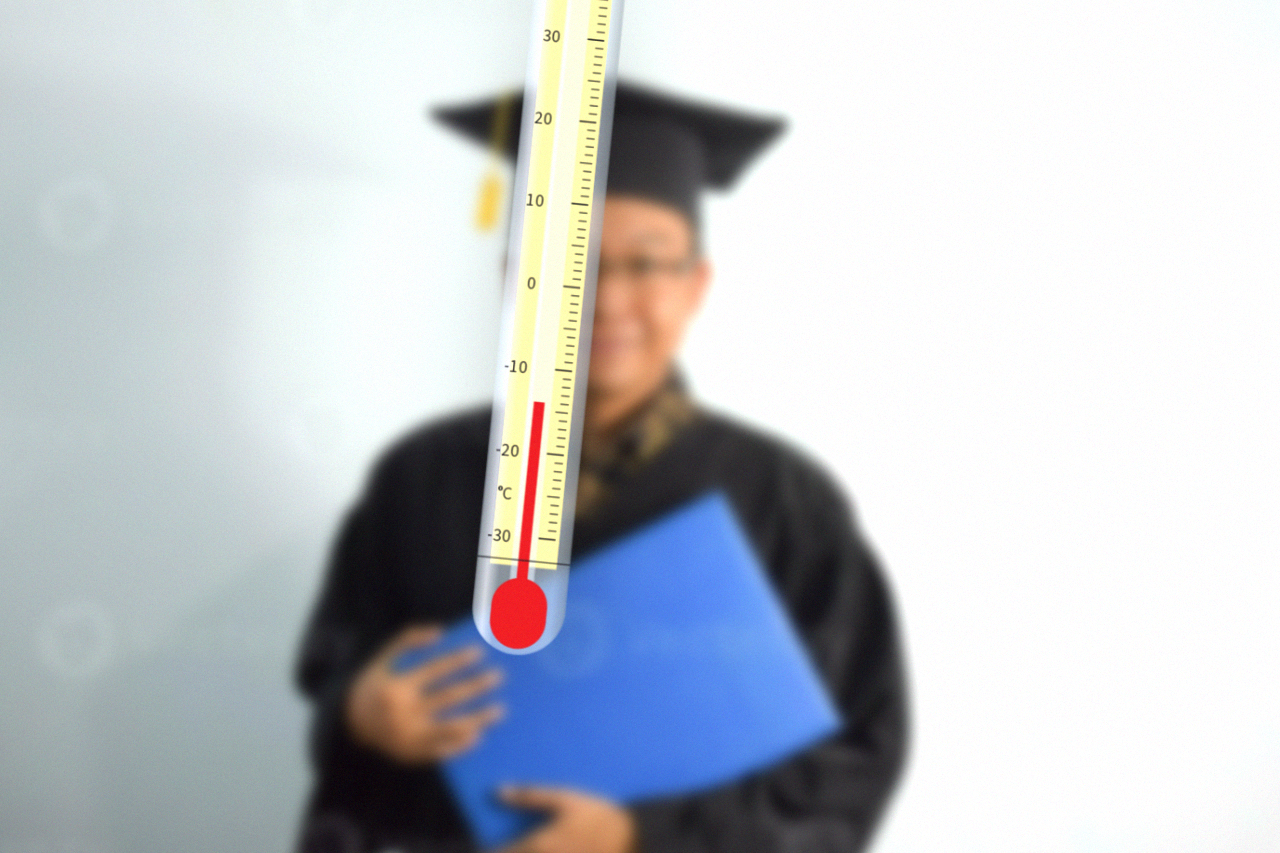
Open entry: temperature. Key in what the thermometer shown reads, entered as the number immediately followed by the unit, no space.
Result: -14°C
